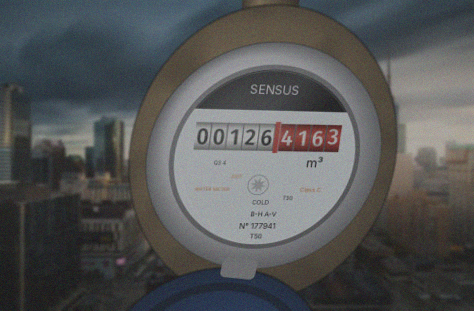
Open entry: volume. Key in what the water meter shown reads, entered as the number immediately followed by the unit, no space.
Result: 126.4163m³
